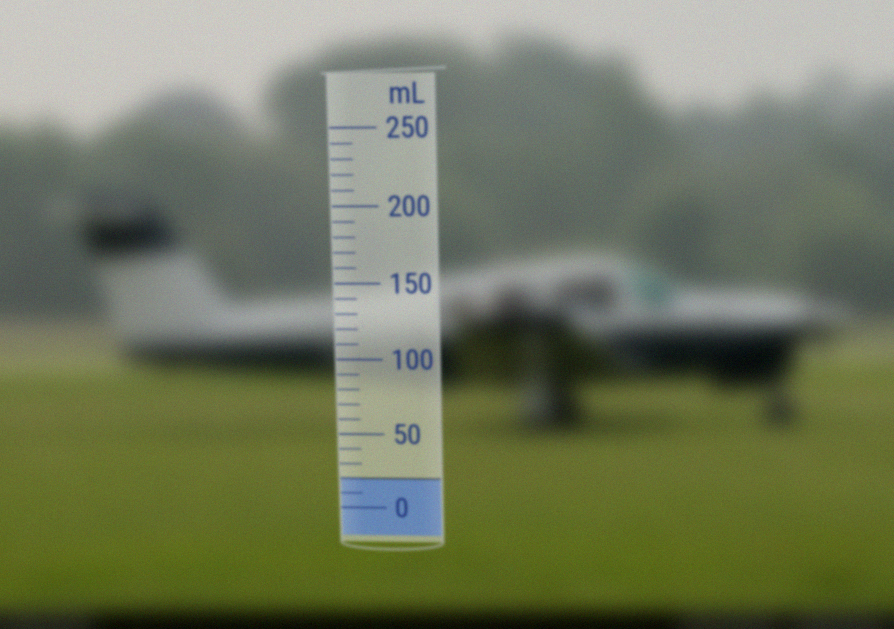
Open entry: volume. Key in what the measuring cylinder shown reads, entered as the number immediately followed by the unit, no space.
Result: 20mL
